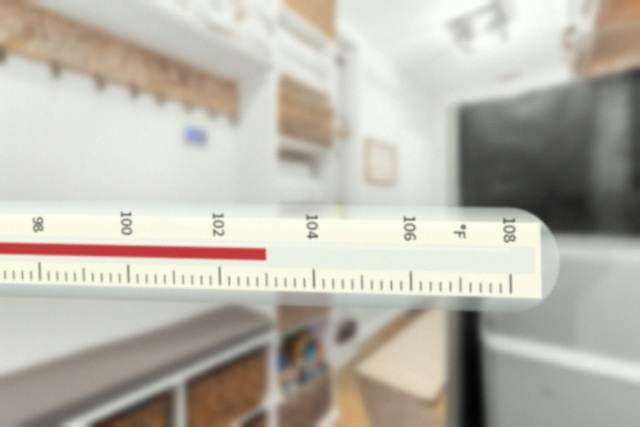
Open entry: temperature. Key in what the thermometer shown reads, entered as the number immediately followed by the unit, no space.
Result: 103°F
